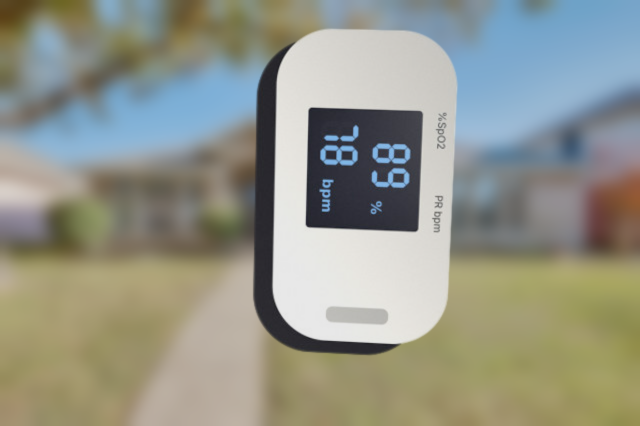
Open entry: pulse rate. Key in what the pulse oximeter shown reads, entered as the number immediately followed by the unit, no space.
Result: 78bpm
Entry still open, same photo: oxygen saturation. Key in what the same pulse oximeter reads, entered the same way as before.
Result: 89%
